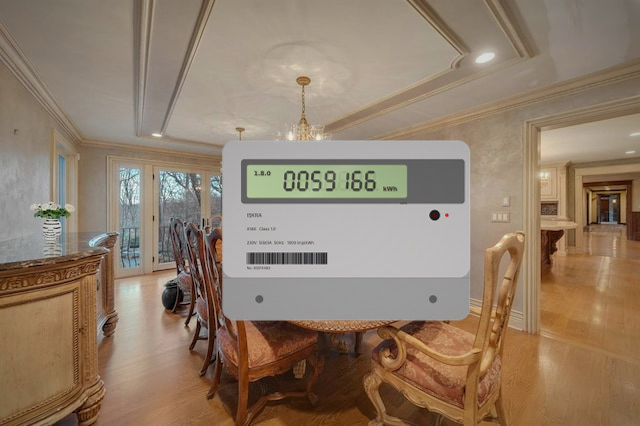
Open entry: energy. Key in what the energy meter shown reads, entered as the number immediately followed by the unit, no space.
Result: 59166kWh
